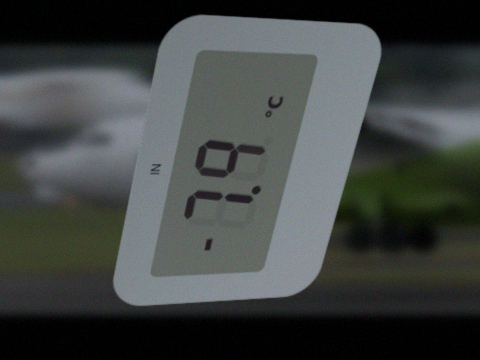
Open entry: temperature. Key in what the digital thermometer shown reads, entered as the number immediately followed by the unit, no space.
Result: -7.9°C
